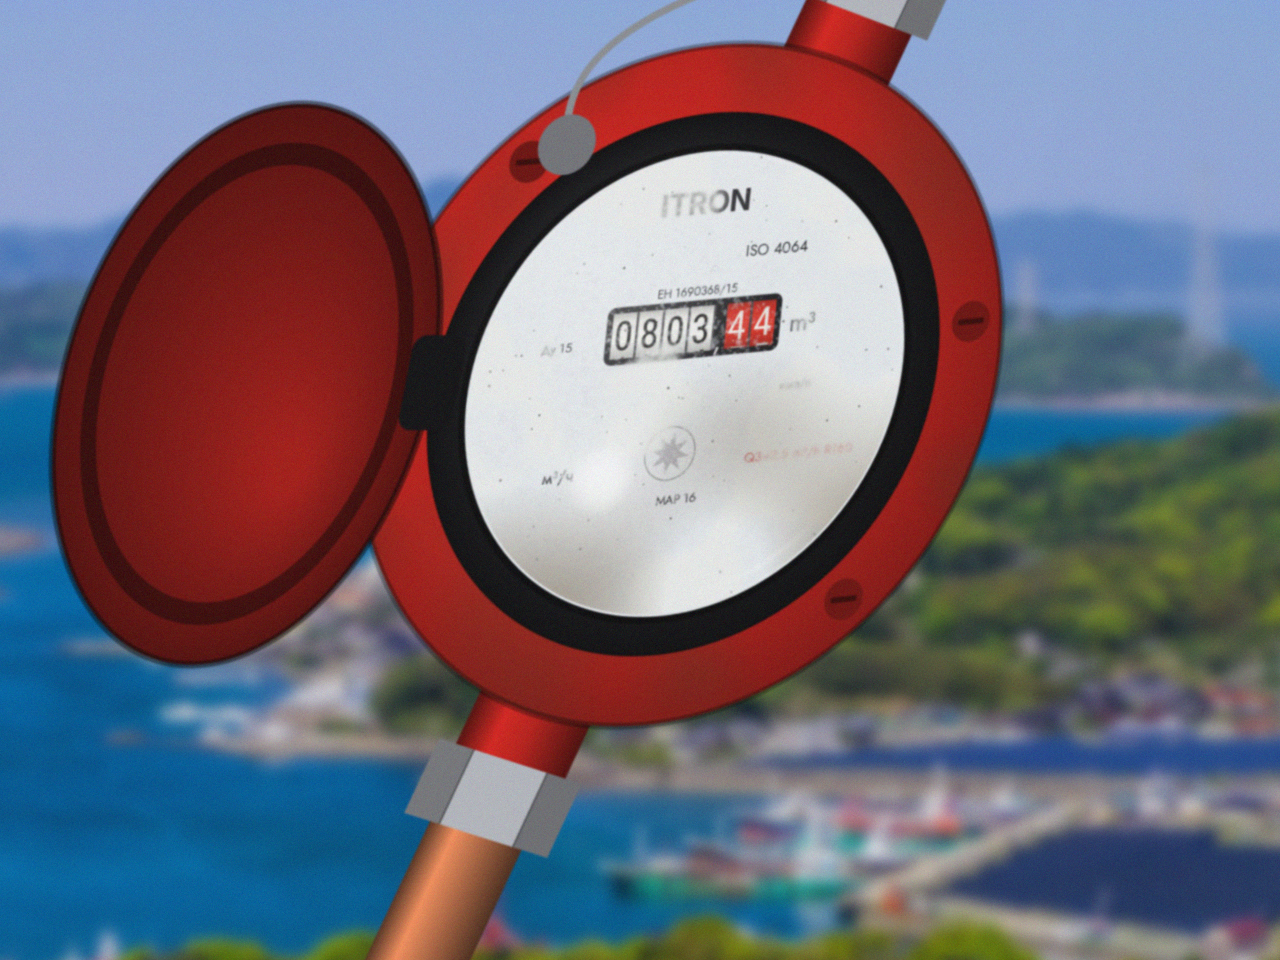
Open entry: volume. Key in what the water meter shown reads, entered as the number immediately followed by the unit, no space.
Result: 803.44m³
